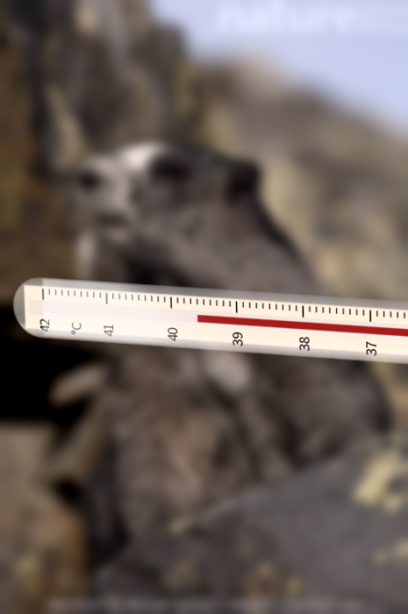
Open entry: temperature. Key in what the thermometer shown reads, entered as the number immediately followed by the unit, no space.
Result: 39.6°C
